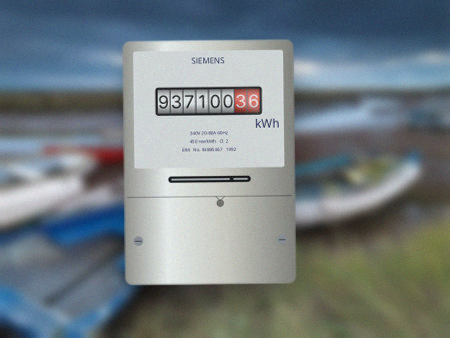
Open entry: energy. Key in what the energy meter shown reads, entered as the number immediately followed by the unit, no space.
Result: 937100.36kWh
